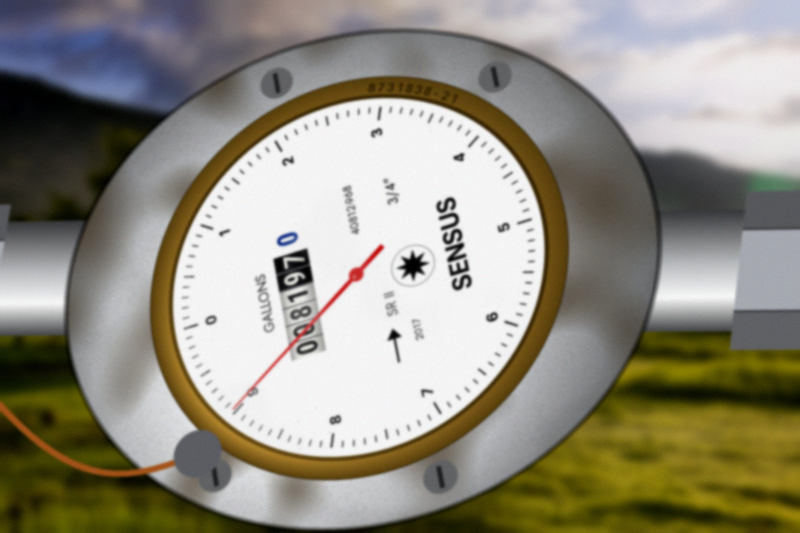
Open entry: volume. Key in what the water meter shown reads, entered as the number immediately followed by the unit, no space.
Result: 81969.0gal
